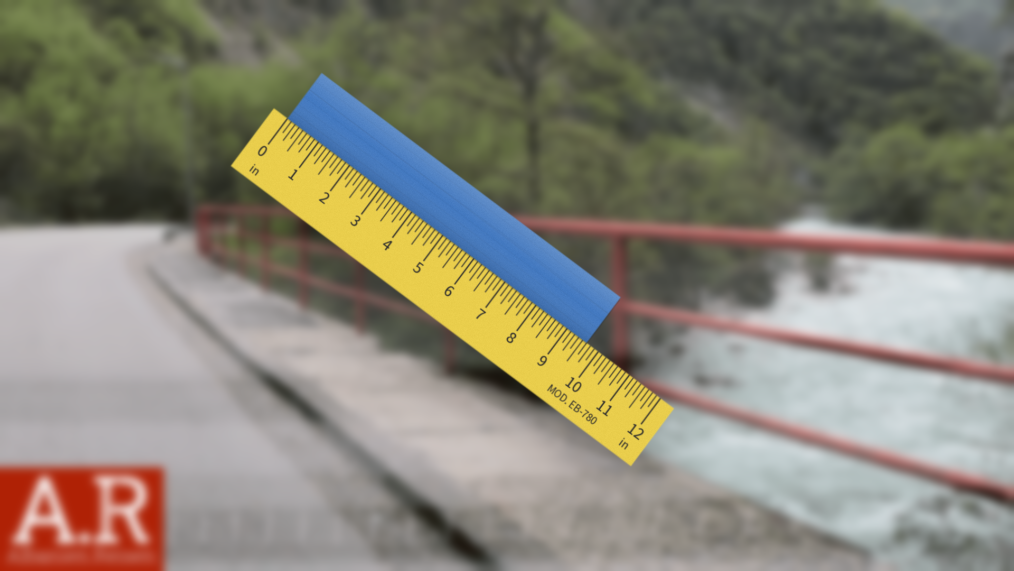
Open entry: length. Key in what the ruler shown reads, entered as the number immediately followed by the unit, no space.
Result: 9.625in
